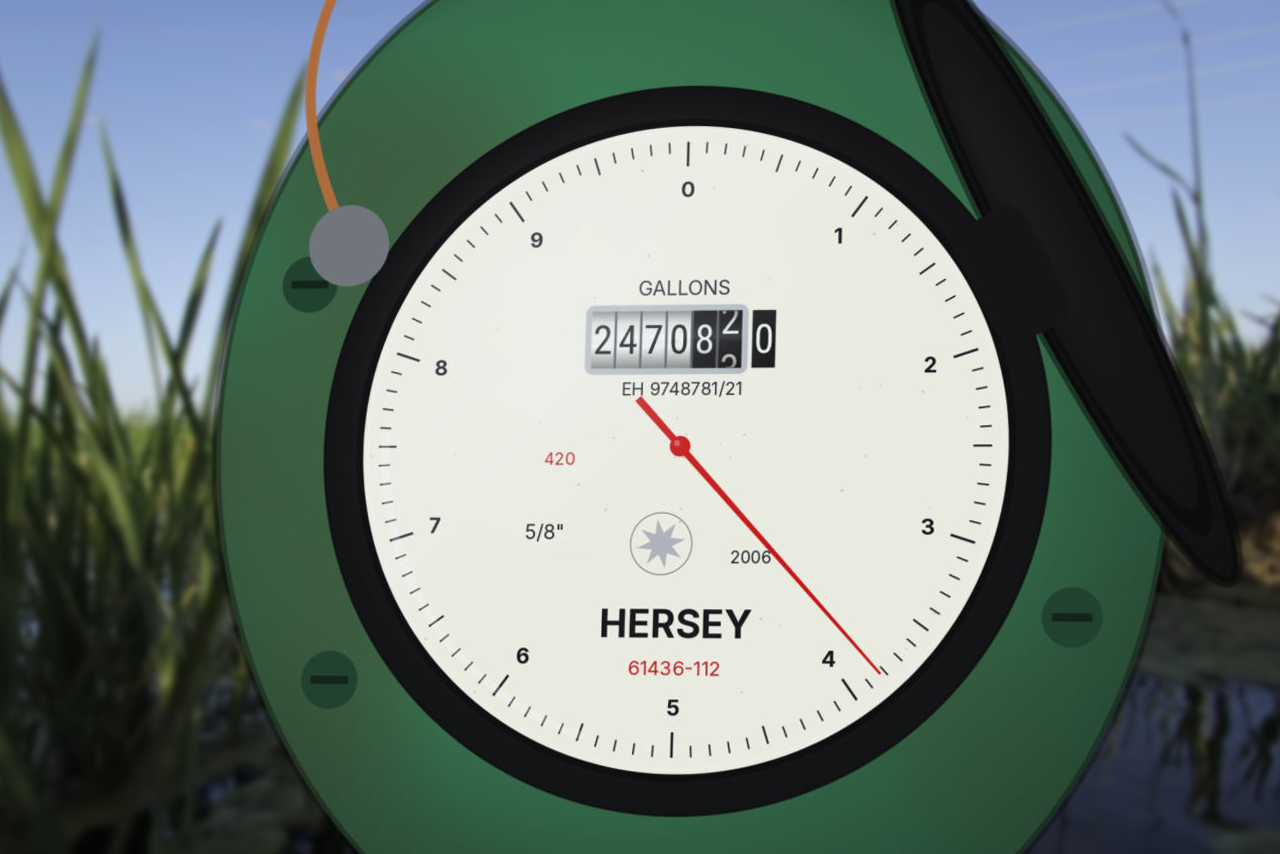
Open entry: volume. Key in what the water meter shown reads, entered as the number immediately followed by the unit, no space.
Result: 2470823.8gal
